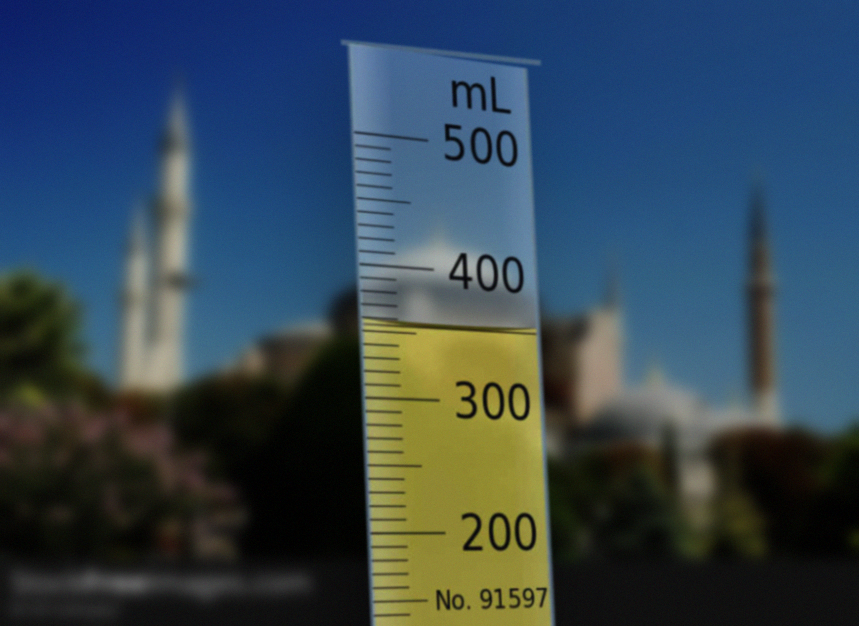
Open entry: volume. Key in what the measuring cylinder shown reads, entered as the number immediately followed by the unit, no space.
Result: 355mL
